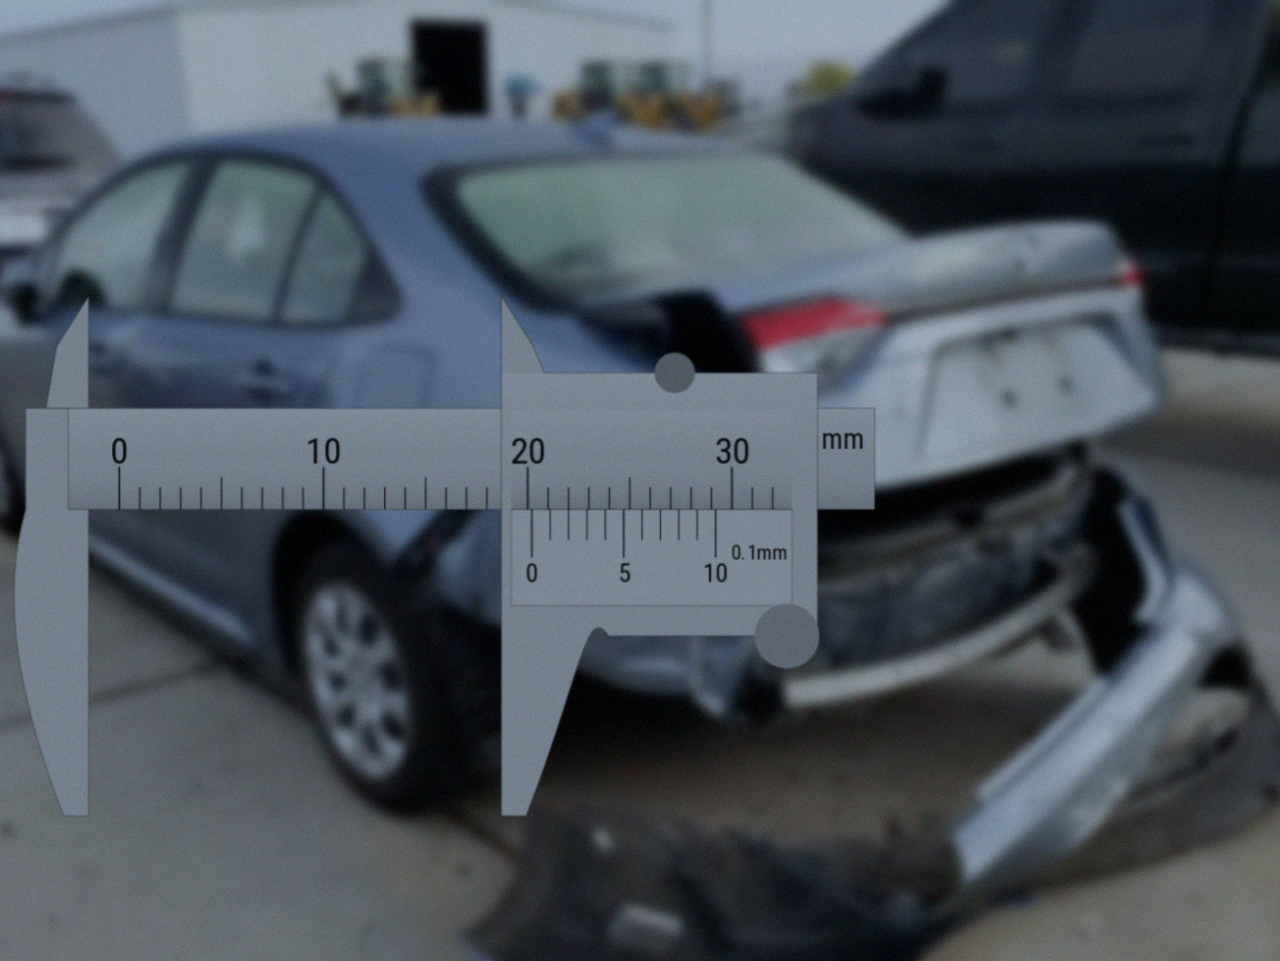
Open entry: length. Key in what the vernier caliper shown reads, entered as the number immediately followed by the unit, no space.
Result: 20.2mm
